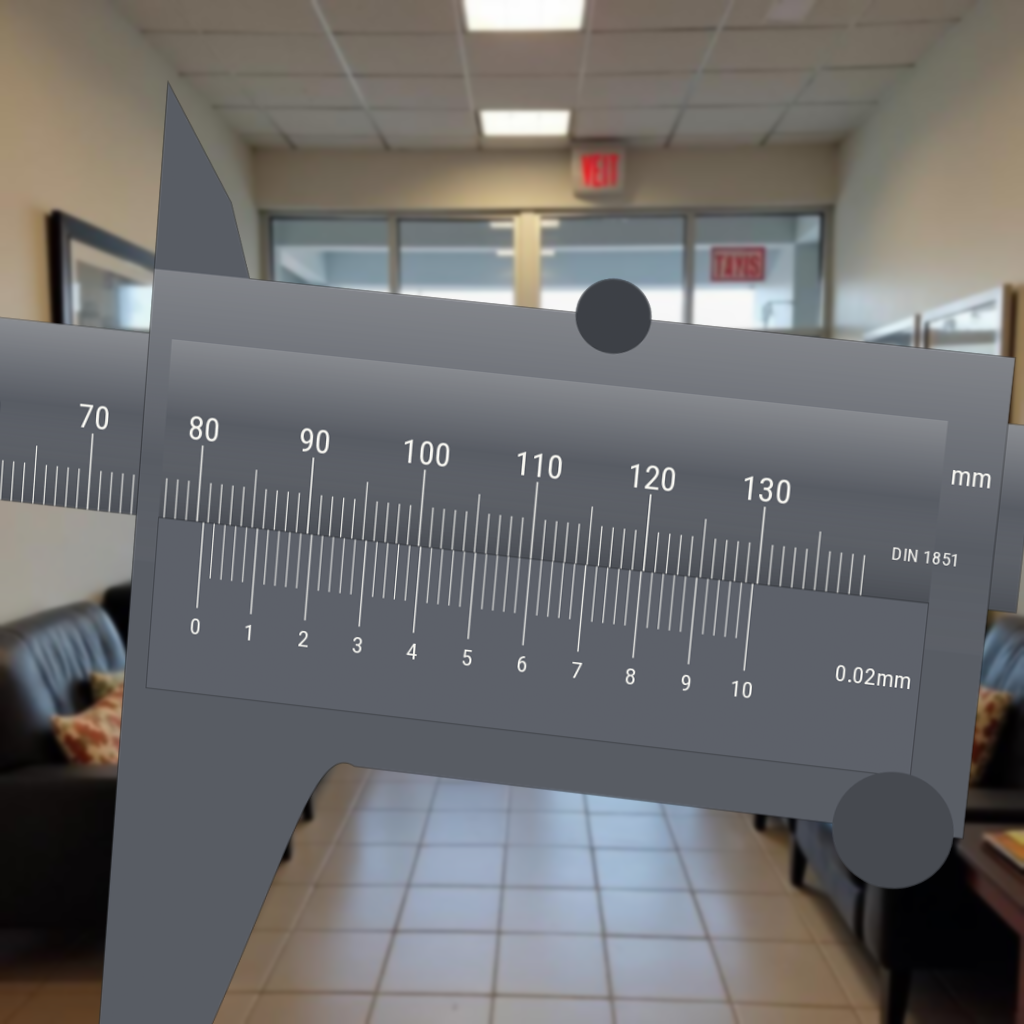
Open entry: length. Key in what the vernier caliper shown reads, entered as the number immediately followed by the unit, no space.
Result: 80.6mm
